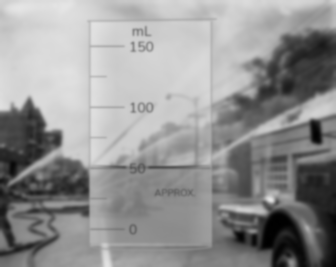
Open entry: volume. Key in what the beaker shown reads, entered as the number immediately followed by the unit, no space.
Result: 50mL
